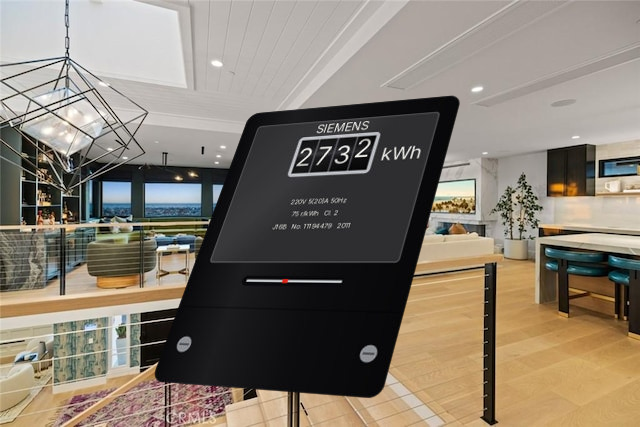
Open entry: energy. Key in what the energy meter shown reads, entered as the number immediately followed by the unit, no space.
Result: 2732kWh
